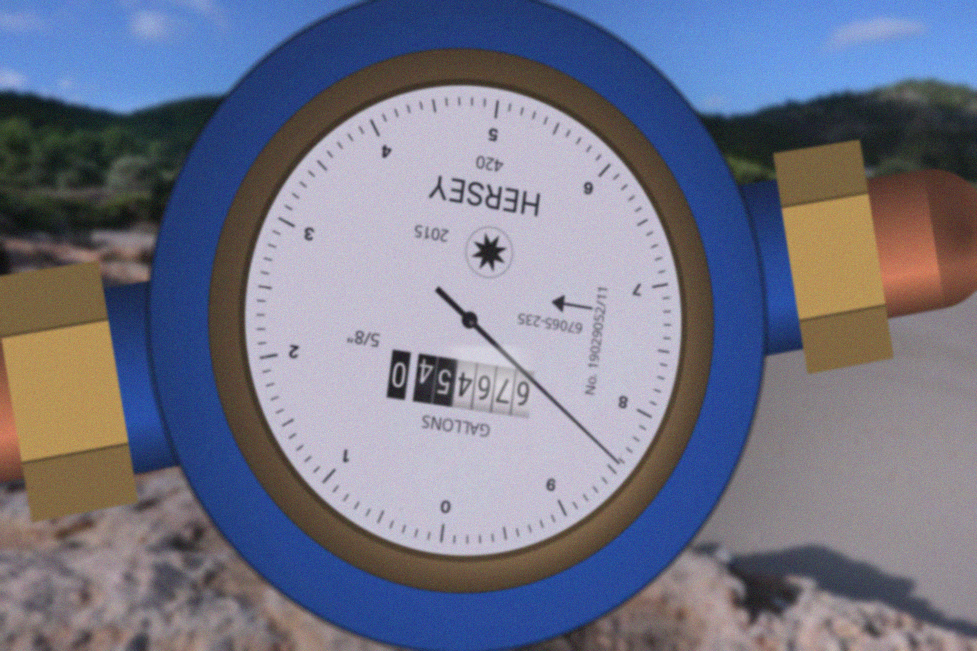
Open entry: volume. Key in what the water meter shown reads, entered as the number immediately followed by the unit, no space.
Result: 6764538.4gal
